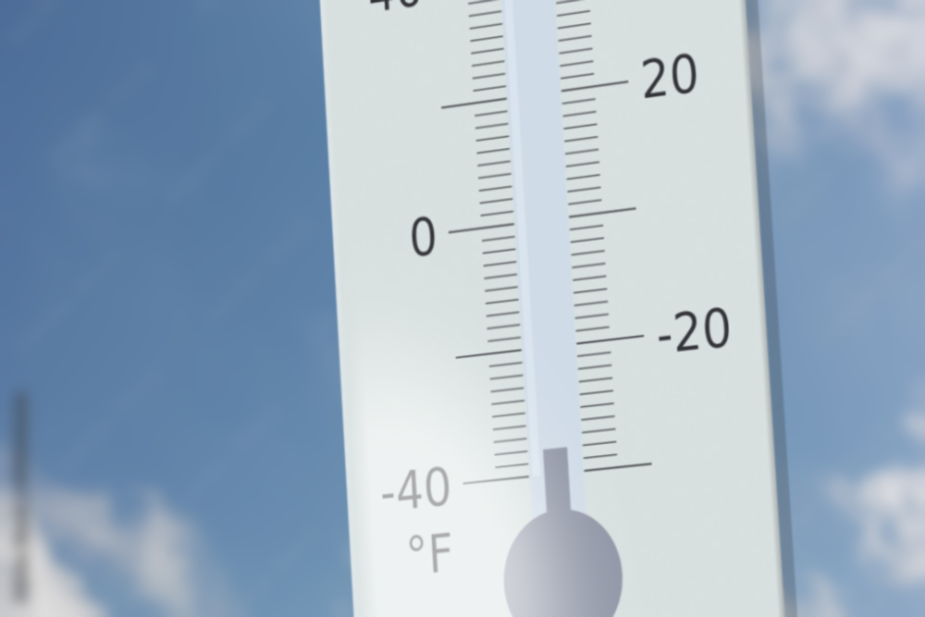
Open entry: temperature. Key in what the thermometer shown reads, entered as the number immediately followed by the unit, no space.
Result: -36°F
